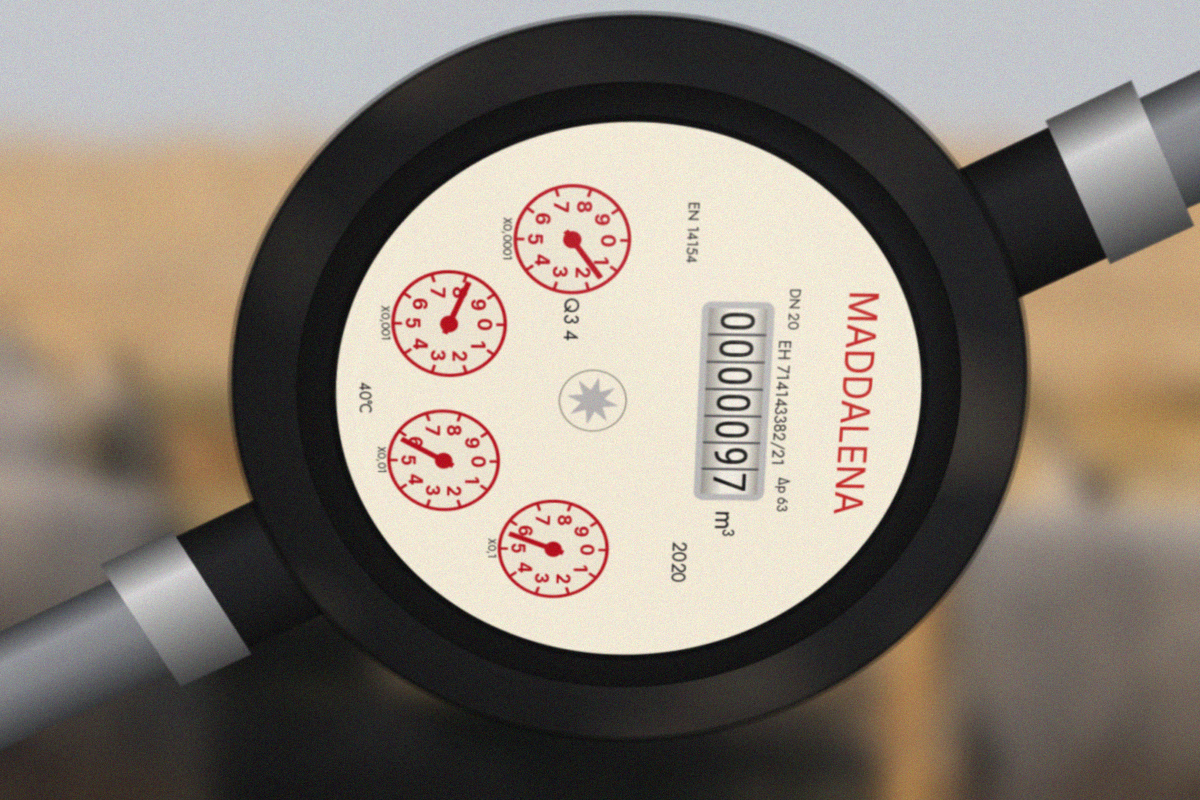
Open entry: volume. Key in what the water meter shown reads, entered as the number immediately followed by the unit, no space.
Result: 97.5581m³
